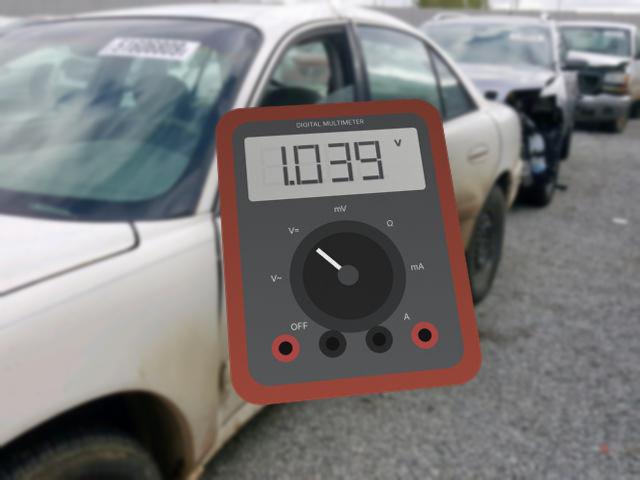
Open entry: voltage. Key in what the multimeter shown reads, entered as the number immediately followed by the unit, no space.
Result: 1.039V
